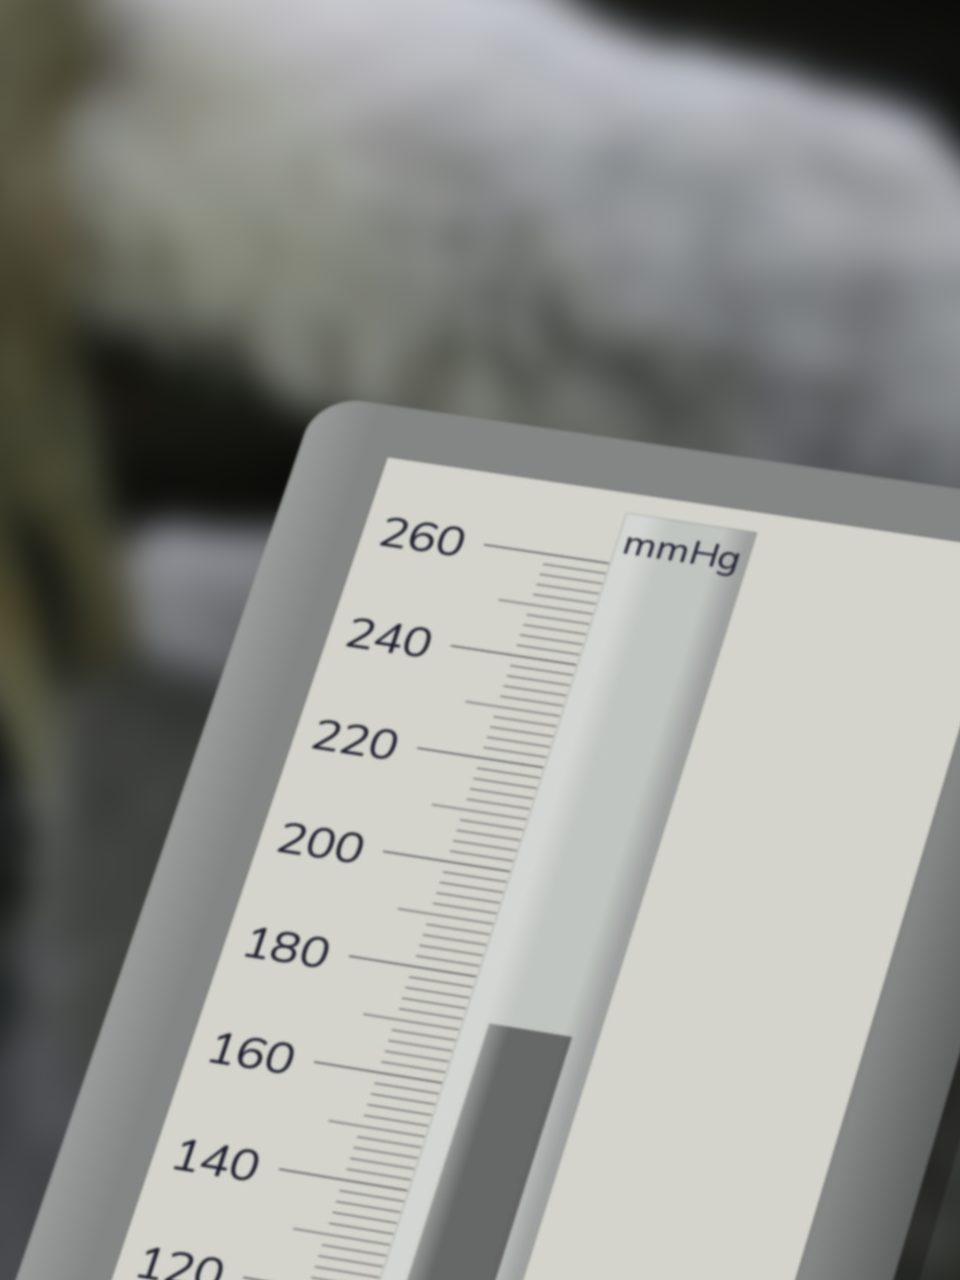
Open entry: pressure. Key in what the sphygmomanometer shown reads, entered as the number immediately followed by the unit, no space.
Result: 172mmHg
